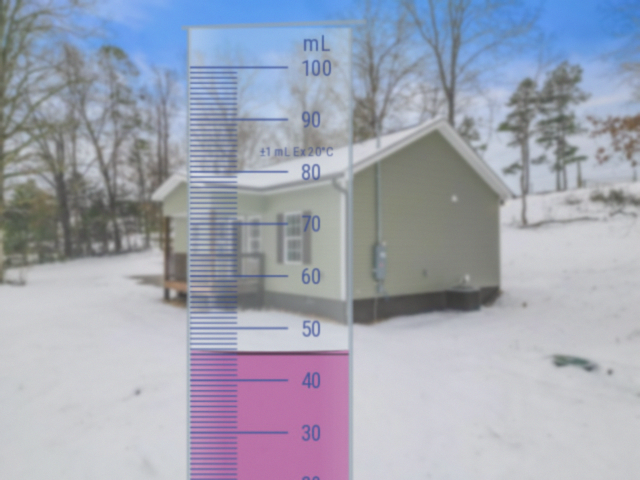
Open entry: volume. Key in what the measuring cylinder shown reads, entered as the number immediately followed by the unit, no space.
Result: 45mL
